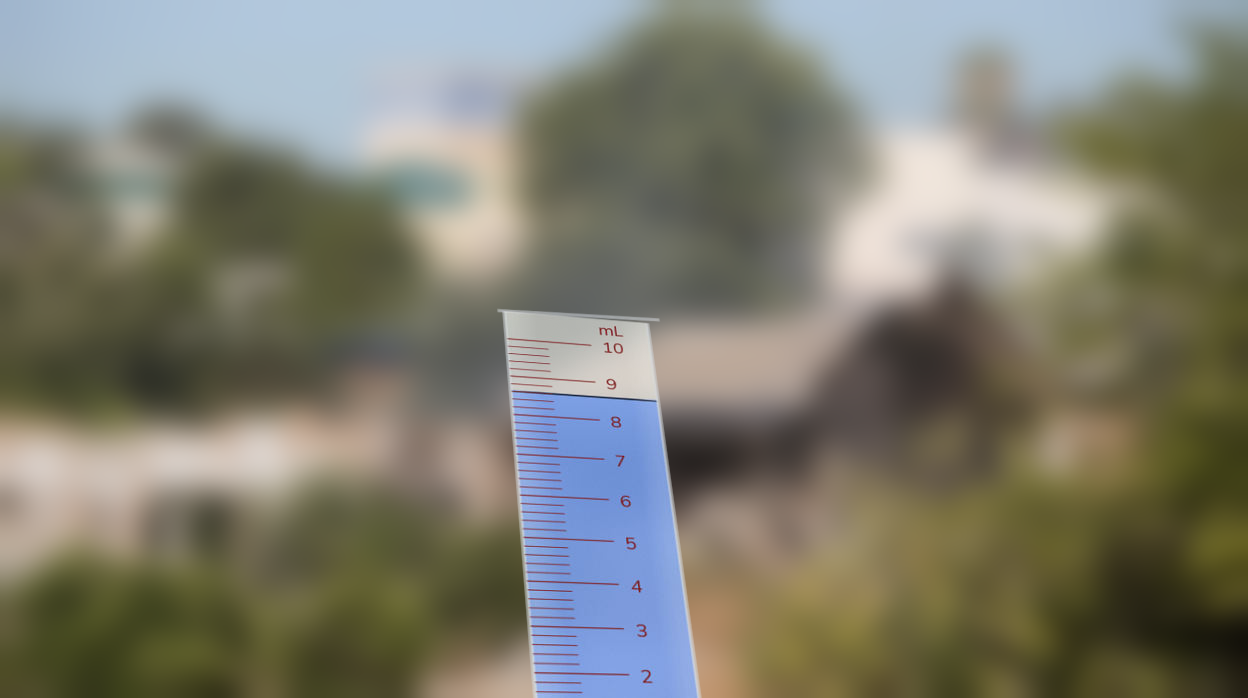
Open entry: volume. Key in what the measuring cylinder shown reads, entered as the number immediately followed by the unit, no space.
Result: 8.6mL
